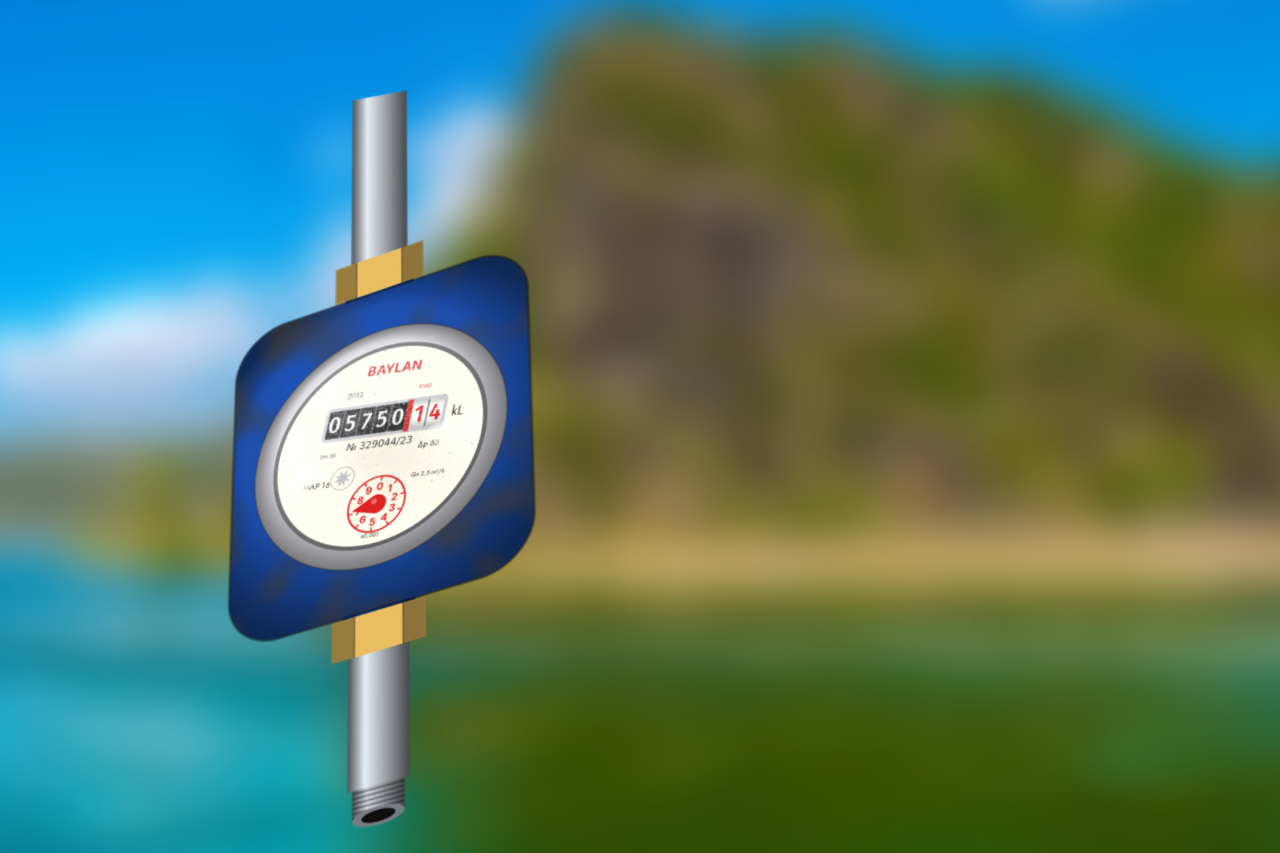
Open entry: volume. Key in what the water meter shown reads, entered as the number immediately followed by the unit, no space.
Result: 5750.147kL
